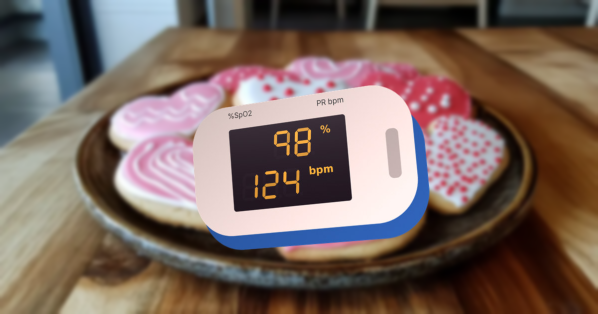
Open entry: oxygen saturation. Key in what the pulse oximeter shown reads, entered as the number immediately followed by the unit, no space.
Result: 98%
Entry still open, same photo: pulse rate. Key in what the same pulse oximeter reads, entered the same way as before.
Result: 124bpm
